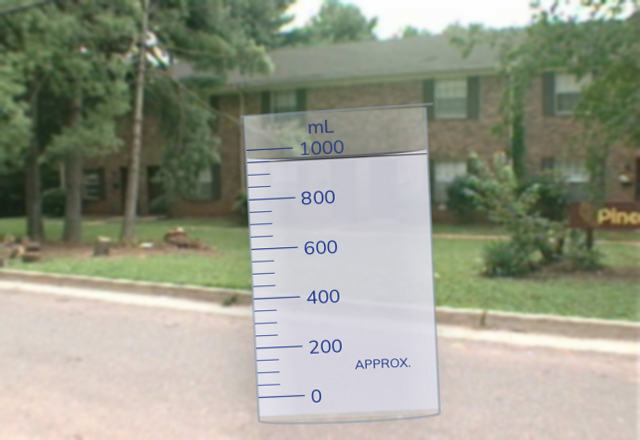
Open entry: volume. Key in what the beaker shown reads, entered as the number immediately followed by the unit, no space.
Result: 950mL
